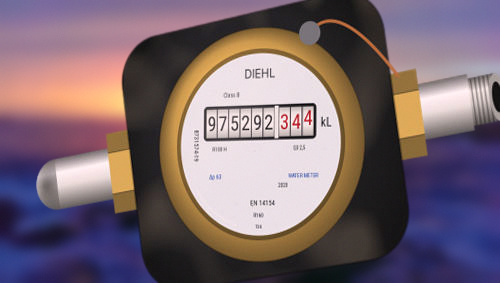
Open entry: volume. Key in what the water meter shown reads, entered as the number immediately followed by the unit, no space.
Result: 975292.344kL
